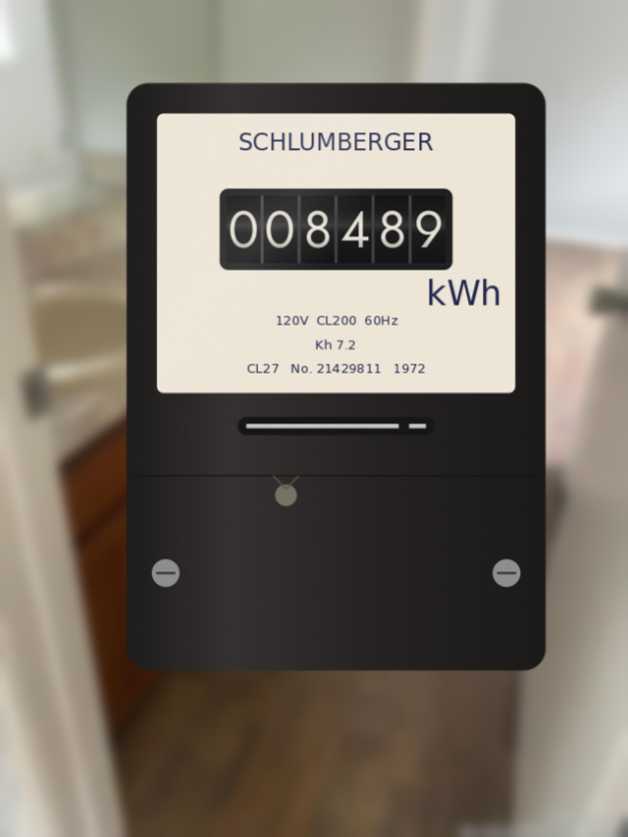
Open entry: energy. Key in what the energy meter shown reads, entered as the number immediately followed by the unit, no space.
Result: 8489kWh
